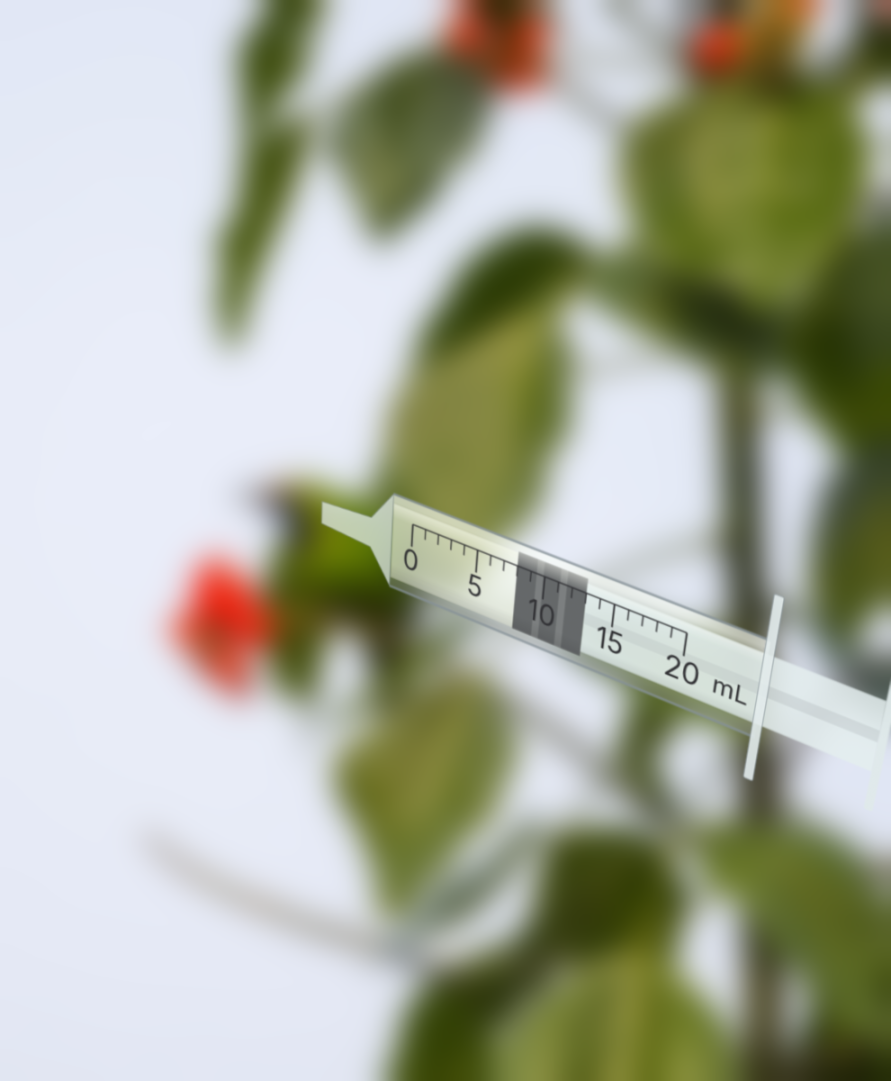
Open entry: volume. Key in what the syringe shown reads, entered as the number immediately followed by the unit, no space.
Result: 8mL
